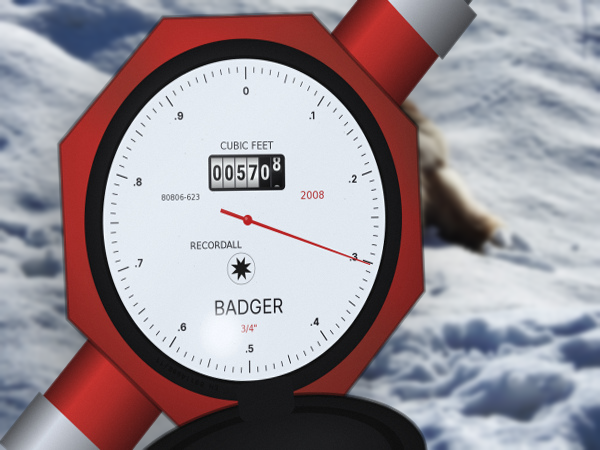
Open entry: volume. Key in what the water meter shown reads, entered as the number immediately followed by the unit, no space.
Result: 5708.30ft³
